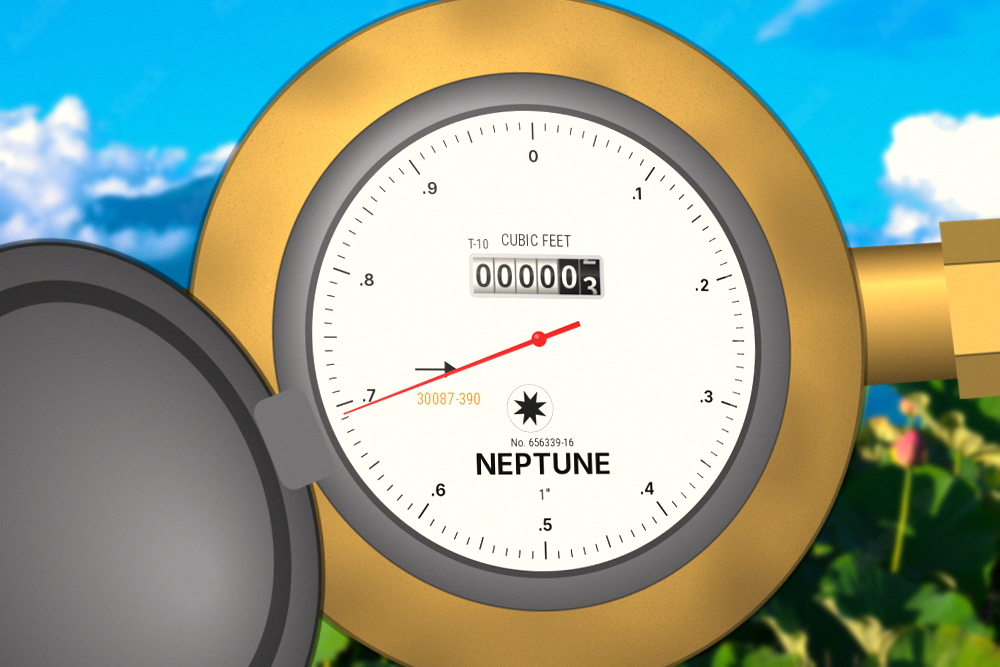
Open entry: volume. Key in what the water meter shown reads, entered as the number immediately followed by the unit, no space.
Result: 2.69ft³
